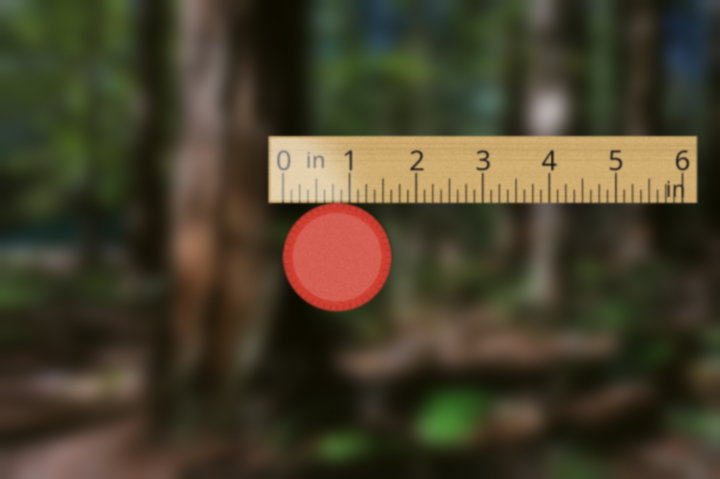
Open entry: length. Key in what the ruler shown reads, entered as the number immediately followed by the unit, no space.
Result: 1.625in
